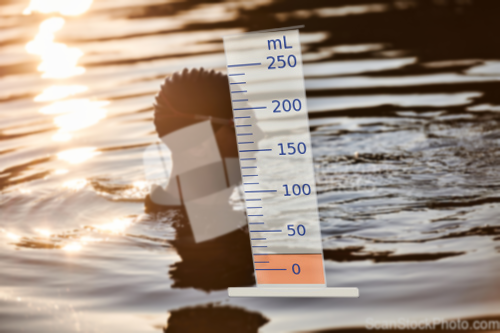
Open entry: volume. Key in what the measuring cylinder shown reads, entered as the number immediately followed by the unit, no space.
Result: 20mL
